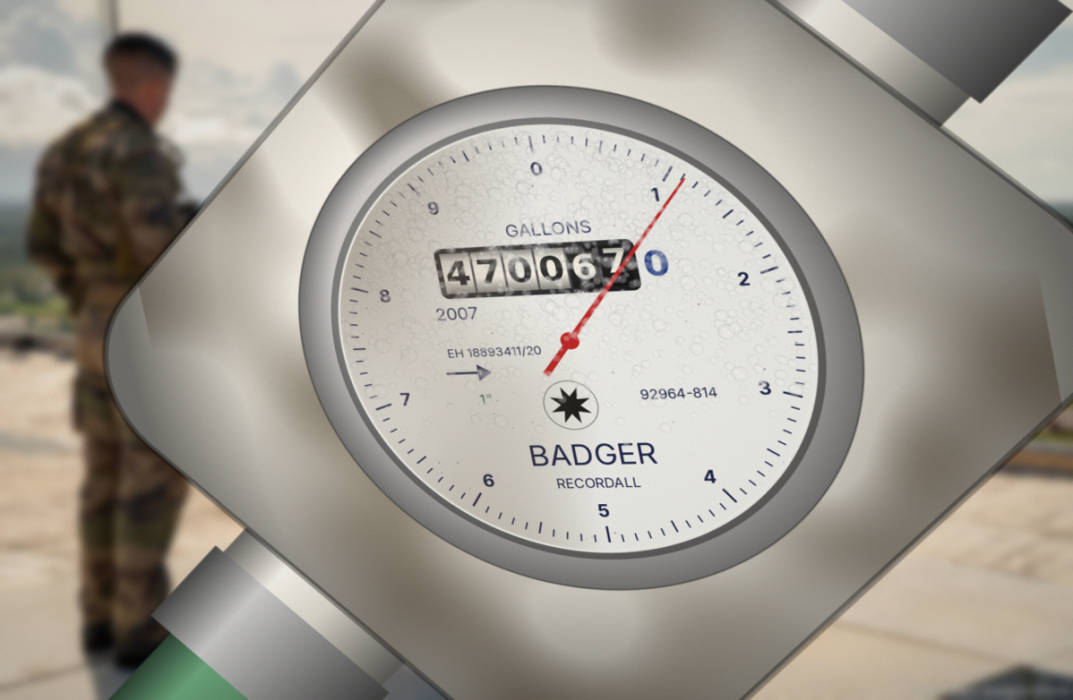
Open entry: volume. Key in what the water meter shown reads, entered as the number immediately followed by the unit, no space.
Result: 4700671.1gal
